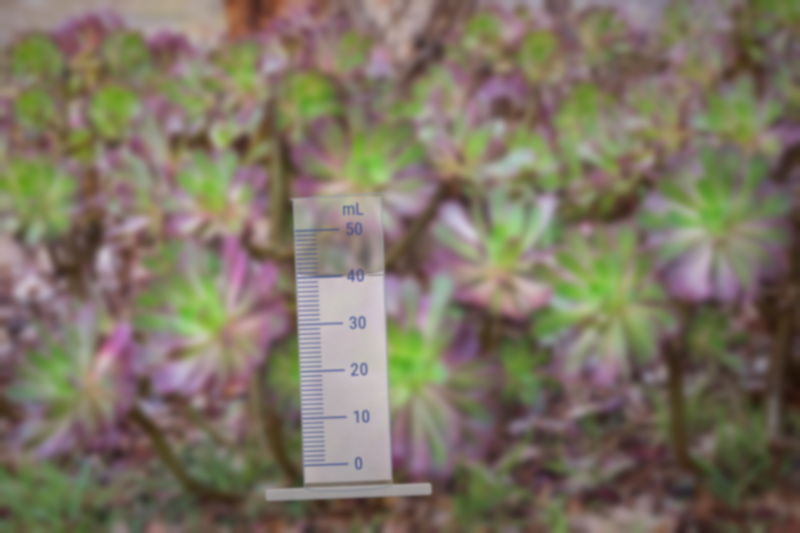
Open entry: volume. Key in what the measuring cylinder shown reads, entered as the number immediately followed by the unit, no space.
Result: 40mL
